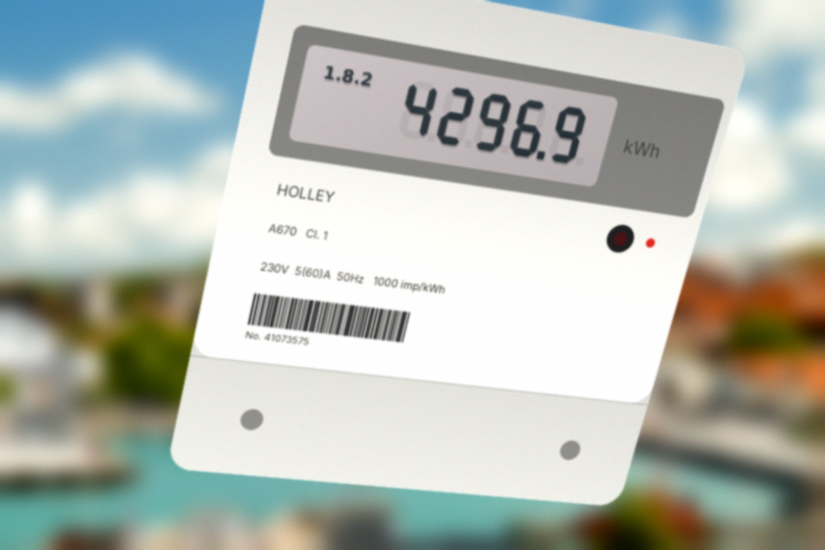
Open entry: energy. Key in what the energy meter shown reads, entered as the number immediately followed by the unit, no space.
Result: 4296.9kWh
